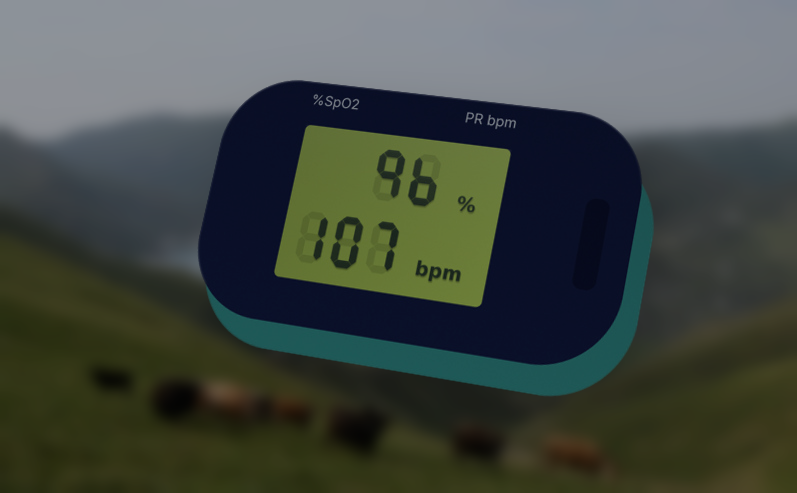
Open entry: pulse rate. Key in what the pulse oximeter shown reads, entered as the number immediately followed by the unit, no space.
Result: 107bpm
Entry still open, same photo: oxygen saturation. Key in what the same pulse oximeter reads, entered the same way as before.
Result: 96%
